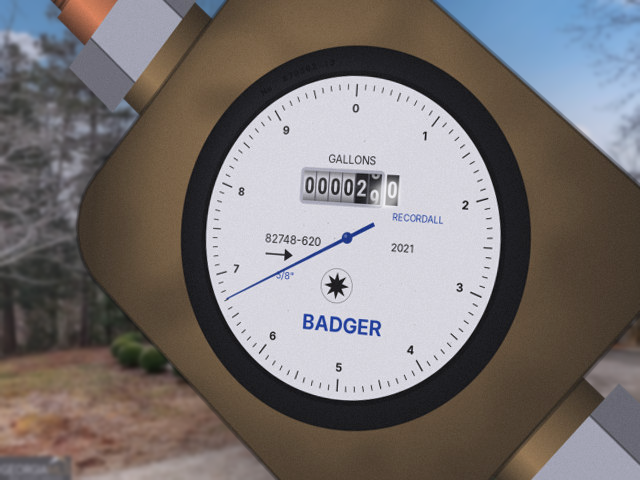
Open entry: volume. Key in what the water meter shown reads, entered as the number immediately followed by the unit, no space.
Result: 286.7gal
